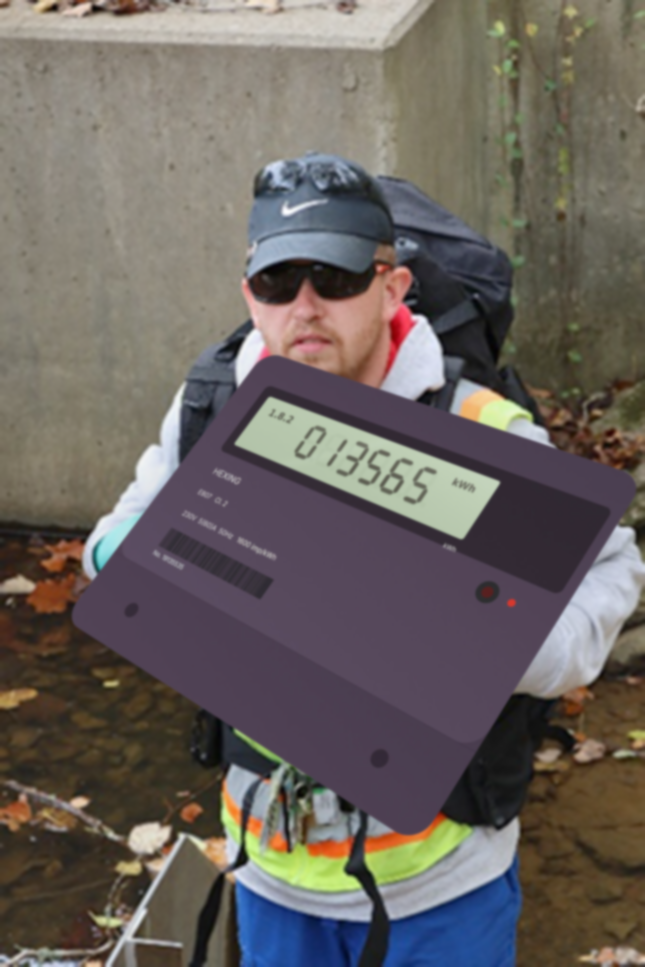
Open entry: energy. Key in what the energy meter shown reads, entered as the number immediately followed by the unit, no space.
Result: 13565kWh
